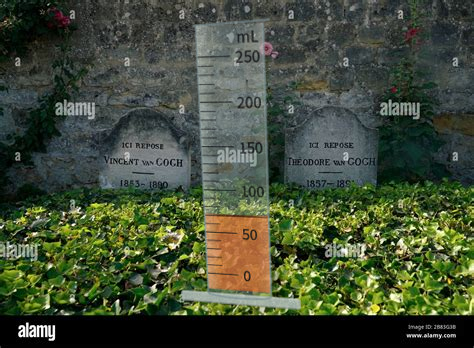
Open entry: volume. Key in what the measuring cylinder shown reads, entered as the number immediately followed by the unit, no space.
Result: 70mL
